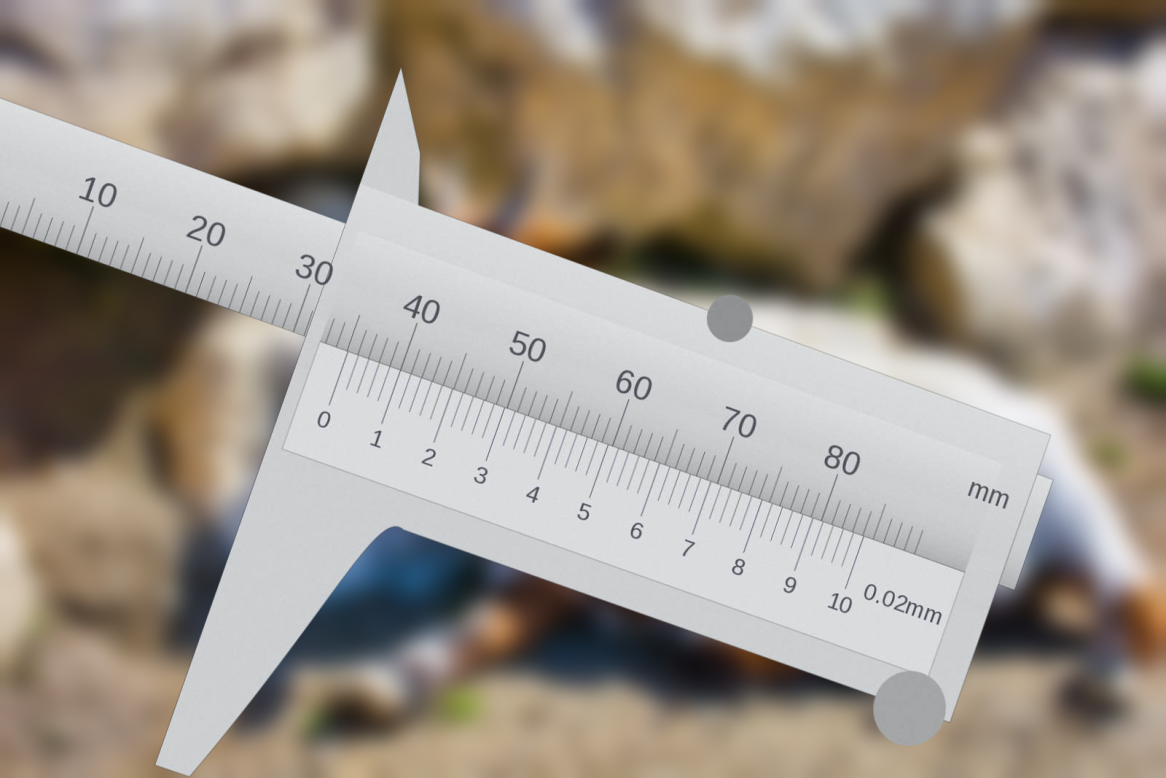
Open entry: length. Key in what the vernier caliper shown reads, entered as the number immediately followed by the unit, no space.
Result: 35.1mm
